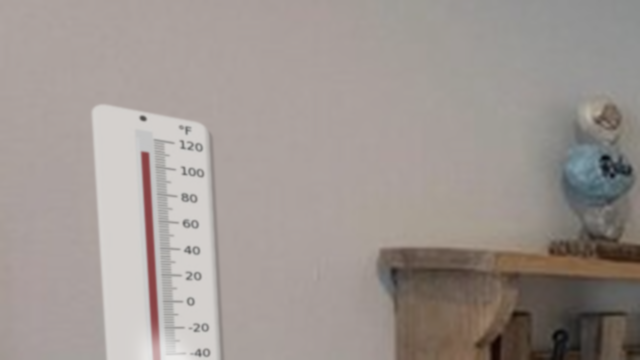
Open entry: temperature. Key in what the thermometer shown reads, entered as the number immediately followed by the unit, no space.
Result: 110°F
